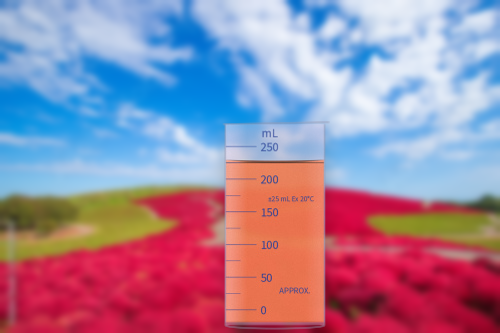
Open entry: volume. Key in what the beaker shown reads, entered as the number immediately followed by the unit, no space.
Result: 225mL
